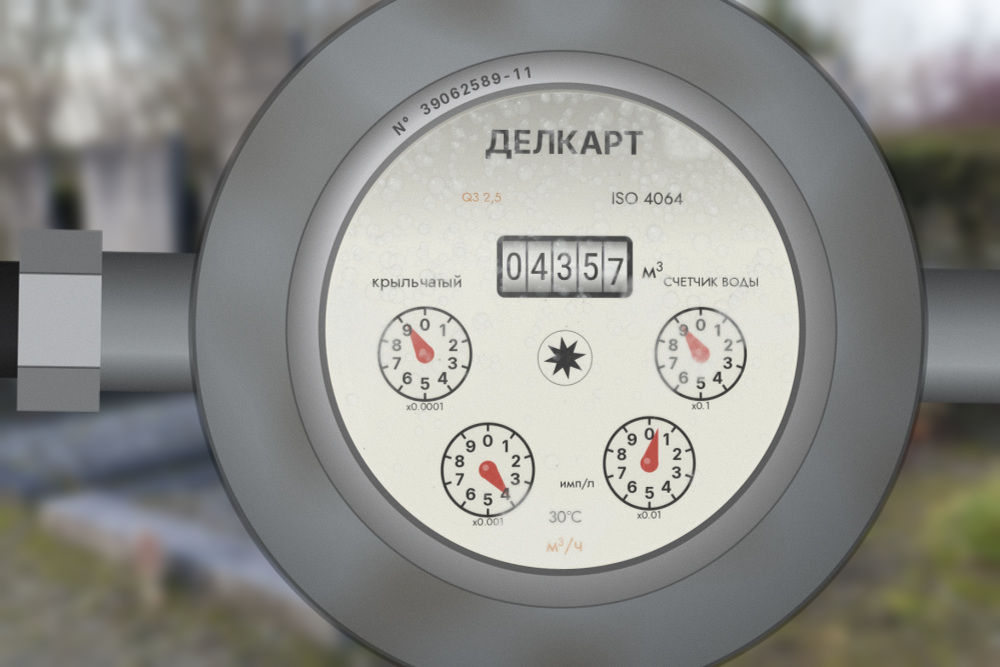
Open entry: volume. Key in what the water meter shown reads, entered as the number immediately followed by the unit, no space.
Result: 4356.9039m³
